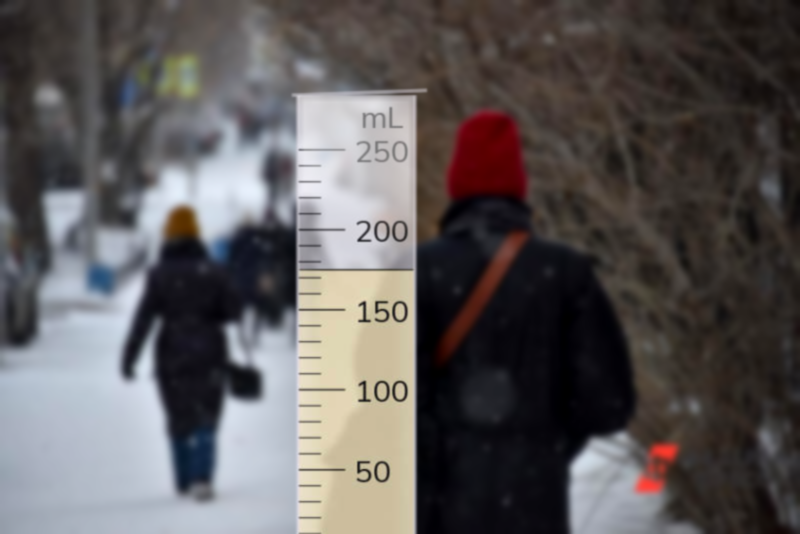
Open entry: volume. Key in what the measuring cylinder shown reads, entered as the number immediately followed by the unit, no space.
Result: 175mL
